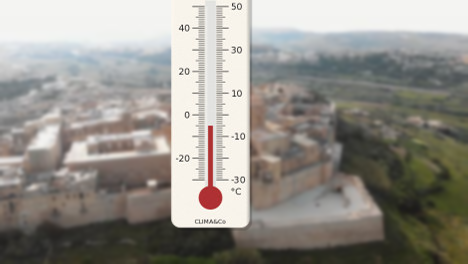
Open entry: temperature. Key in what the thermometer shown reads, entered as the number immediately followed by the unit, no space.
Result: -5°C
